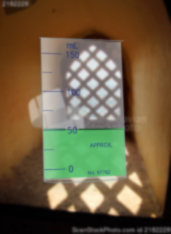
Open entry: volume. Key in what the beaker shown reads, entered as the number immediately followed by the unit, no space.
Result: 50mL
